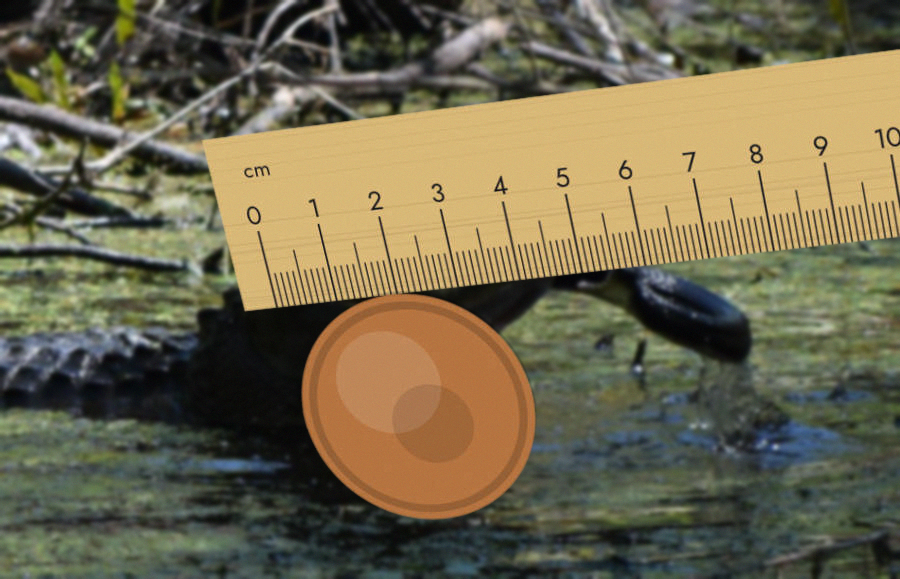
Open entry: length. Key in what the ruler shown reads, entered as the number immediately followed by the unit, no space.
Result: 3.8cm
